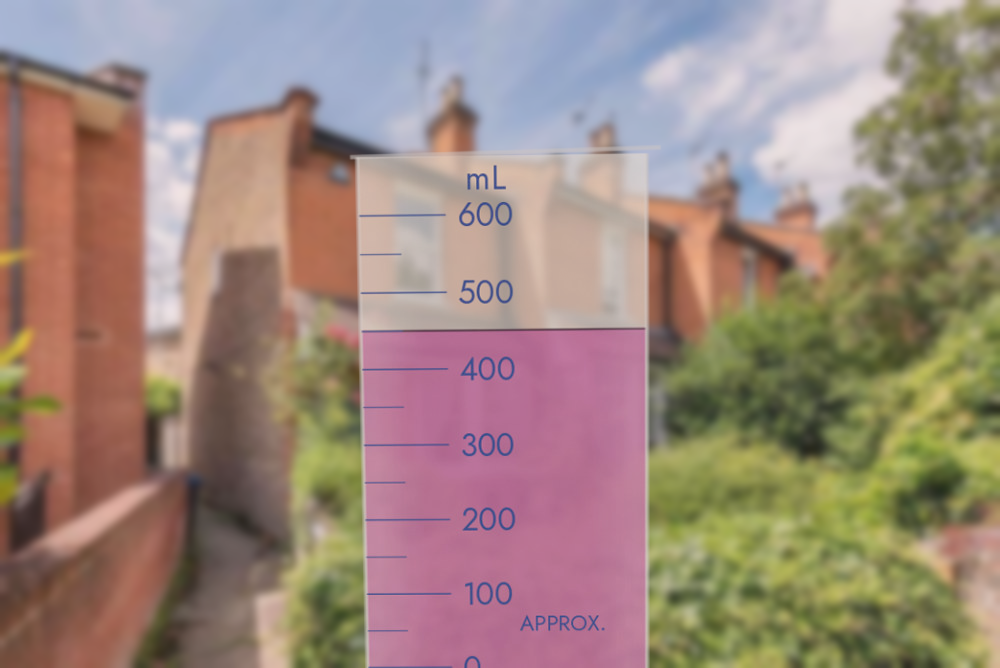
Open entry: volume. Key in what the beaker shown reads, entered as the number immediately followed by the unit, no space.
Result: 450mL
